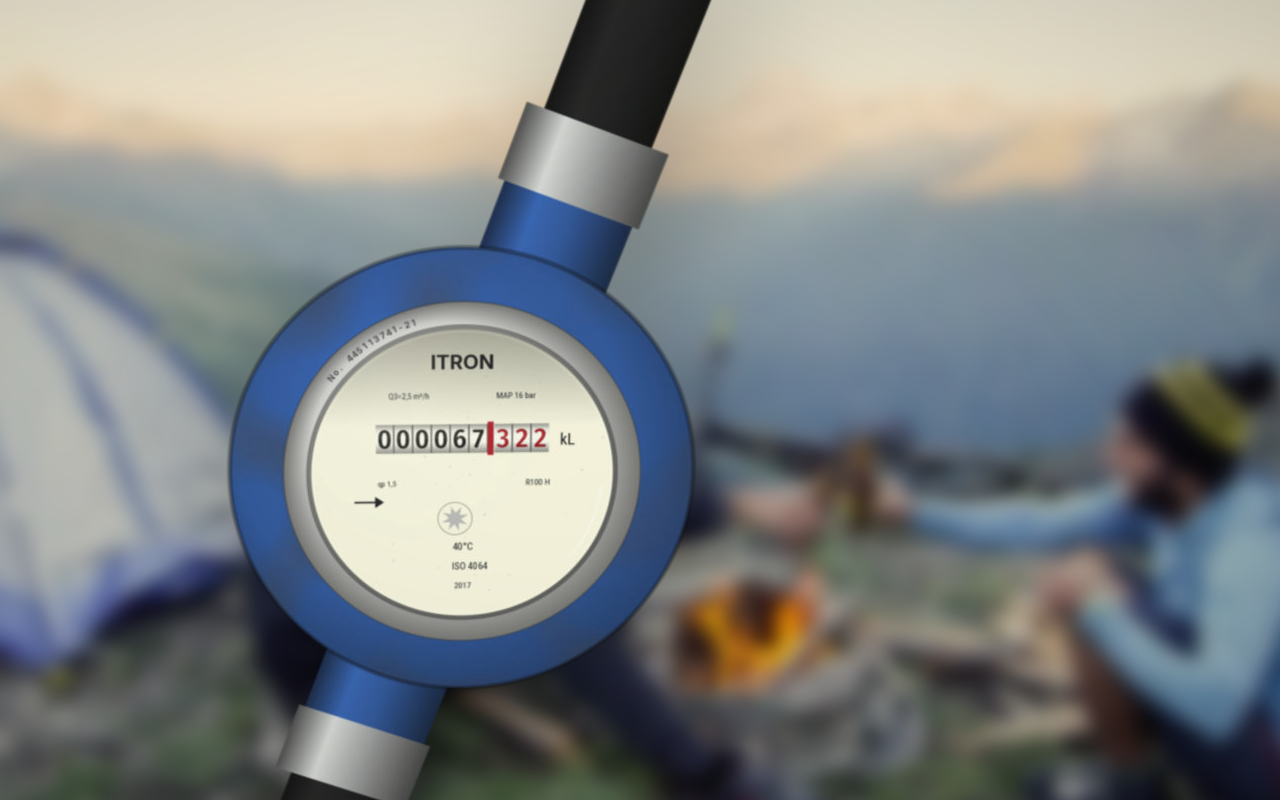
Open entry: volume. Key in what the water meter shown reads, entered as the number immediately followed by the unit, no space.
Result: 67.322kL
